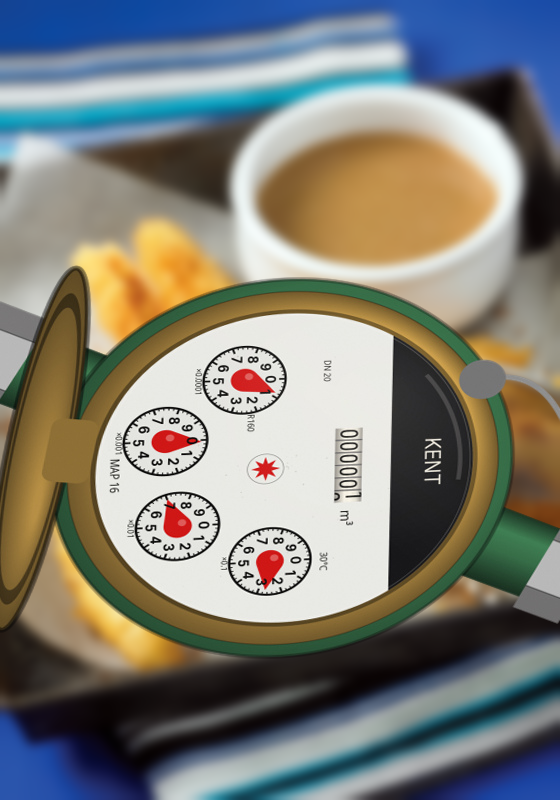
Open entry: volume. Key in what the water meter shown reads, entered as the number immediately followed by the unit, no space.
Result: 1.2700m³
